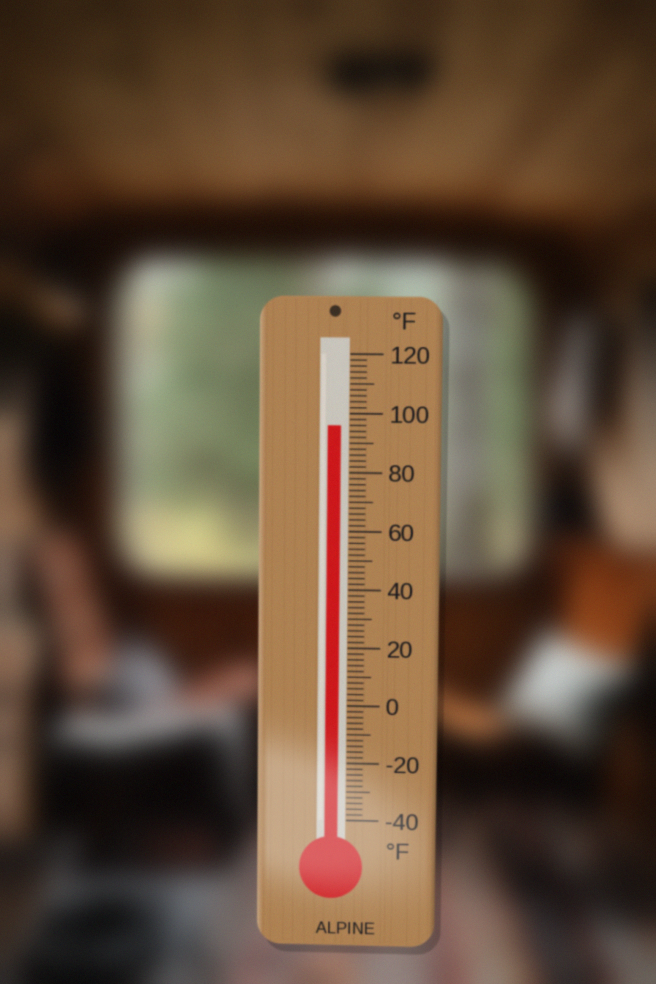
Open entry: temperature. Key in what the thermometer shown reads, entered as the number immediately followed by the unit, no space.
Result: 96°F
